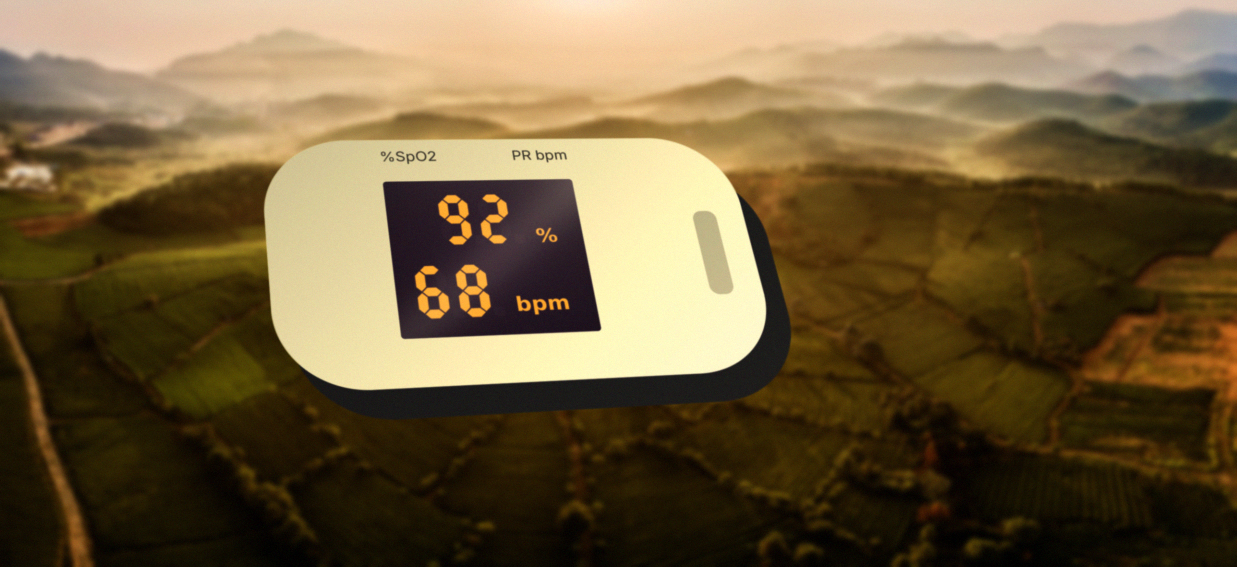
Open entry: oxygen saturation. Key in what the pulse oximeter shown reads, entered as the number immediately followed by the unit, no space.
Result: 92%
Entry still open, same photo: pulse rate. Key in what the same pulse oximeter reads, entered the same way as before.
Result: 68bpm
